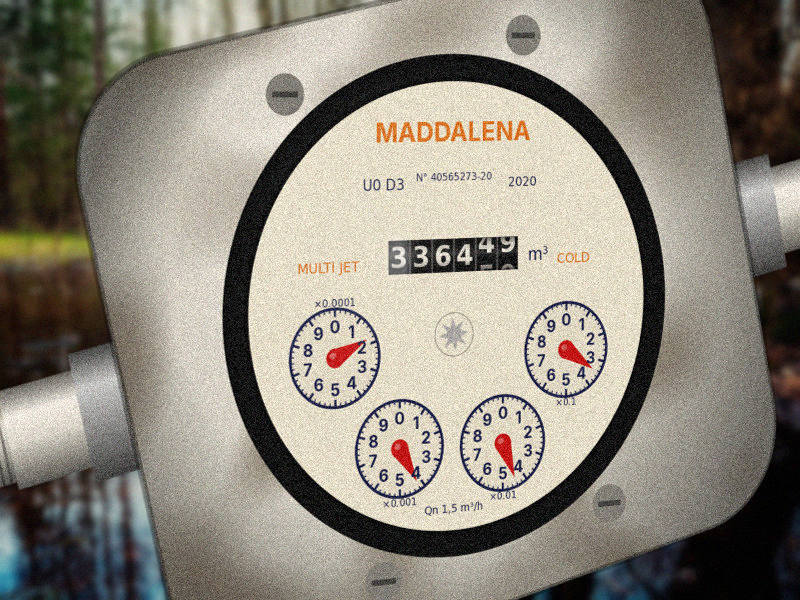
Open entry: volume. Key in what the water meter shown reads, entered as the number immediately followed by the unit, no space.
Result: 336449.3441m³
